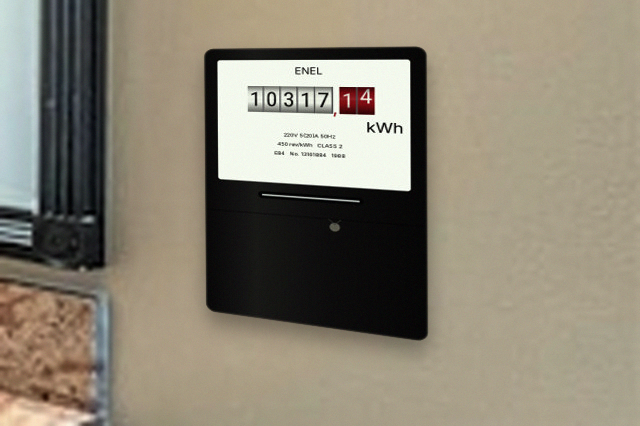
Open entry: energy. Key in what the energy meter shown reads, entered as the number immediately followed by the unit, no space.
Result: 10317.14kWh
